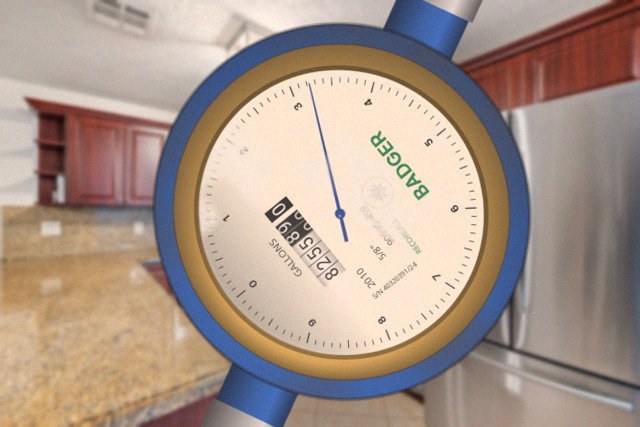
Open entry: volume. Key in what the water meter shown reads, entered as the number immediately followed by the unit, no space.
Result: 8255893.2gal
